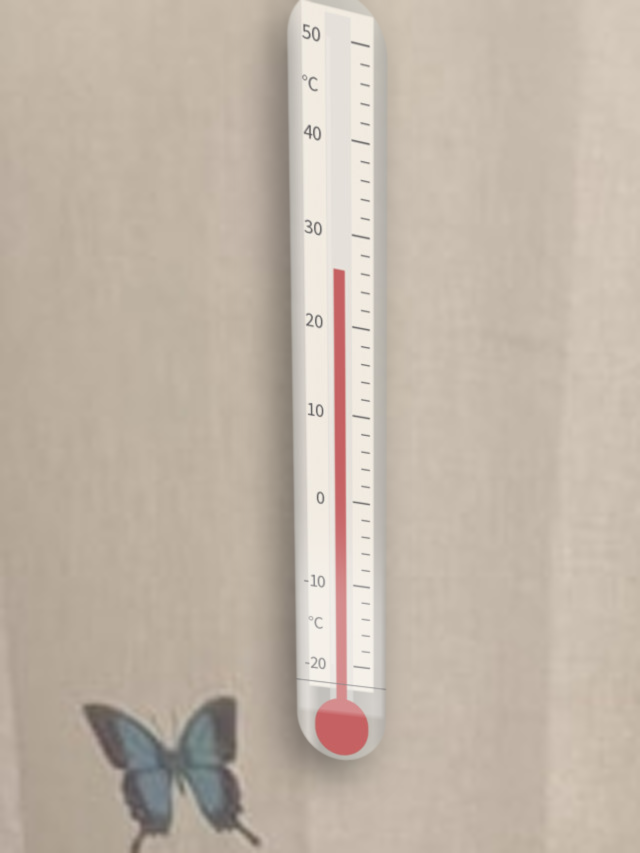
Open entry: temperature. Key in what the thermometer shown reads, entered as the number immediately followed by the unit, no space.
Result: 26°C
